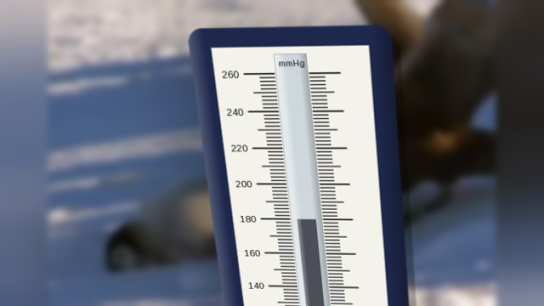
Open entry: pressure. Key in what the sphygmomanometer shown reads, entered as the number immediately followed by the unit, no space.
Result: 180mmHg
